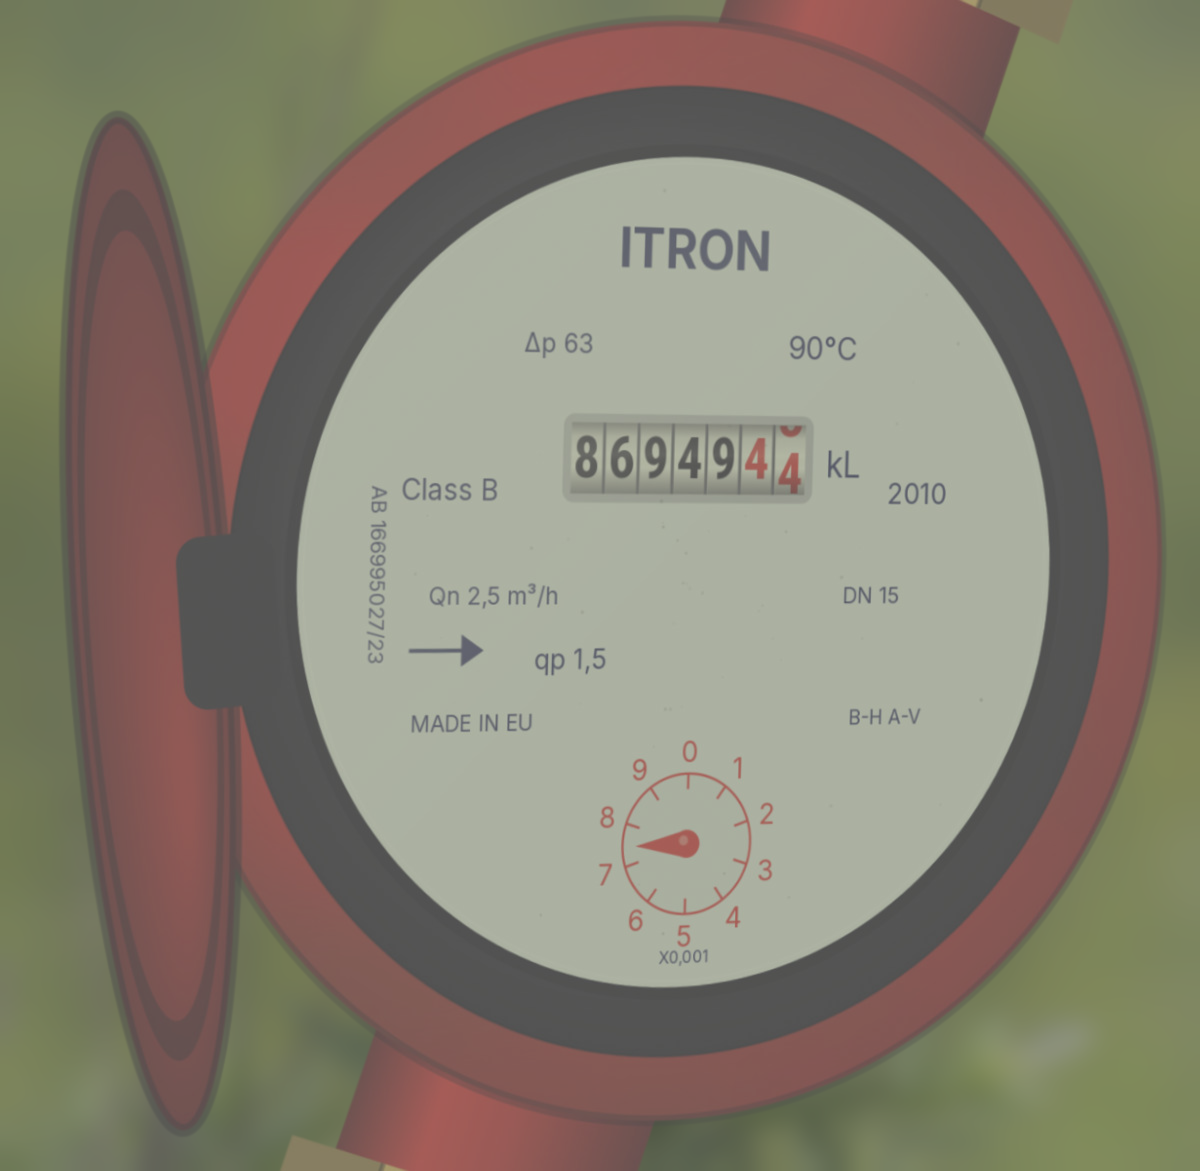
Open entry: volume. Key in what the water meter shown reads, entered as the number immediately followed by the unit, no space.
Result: 86949.437kL
